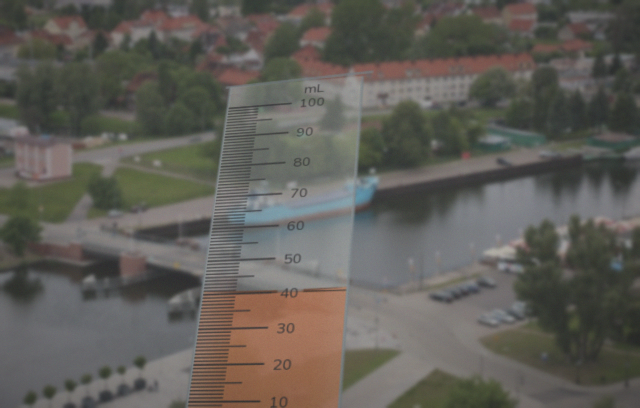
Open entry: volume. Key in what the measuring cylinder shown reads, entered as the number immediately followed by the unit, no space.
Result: 40mL
